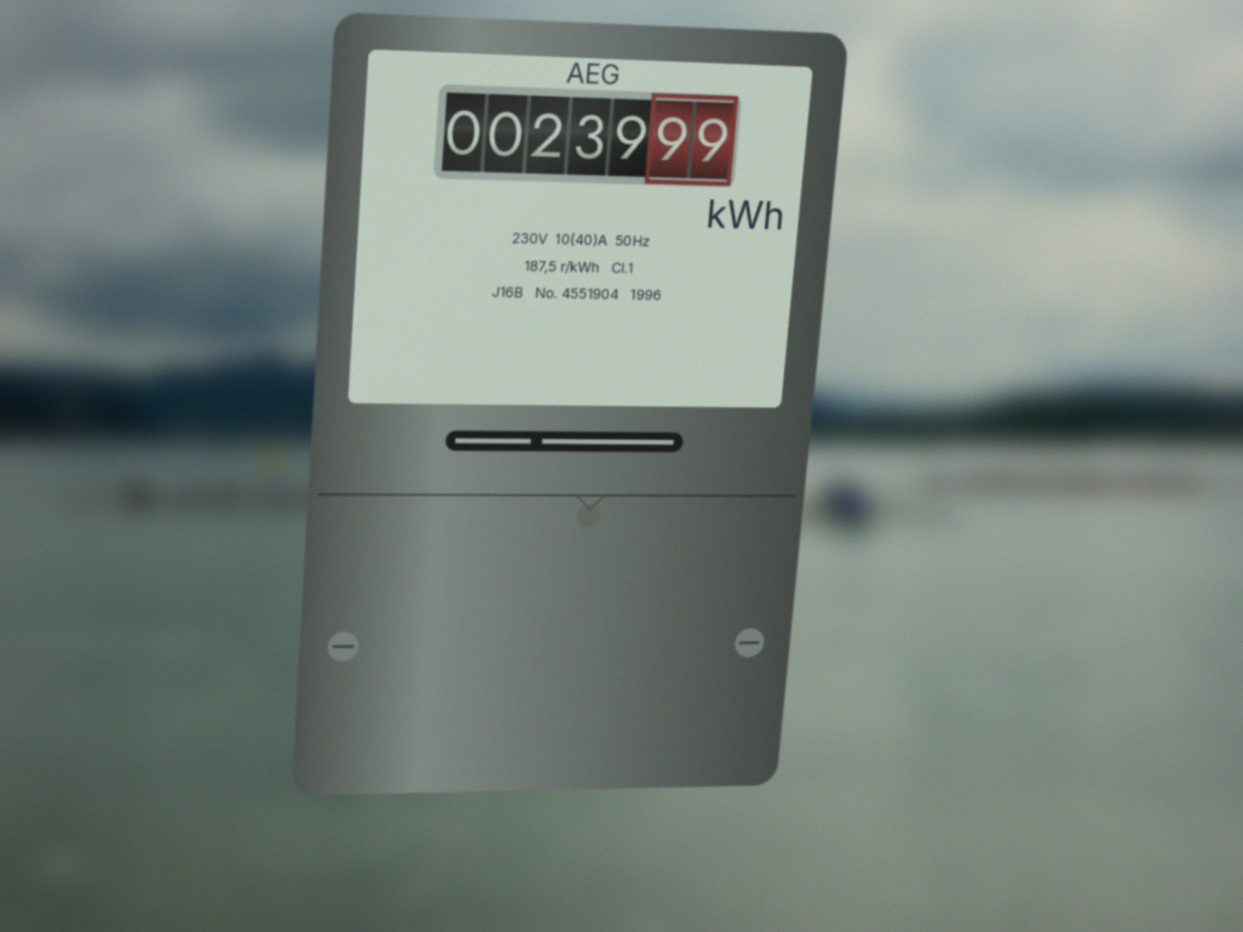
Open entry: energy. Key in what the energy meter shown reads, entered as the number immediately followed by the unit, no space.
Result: 239.99kWh
